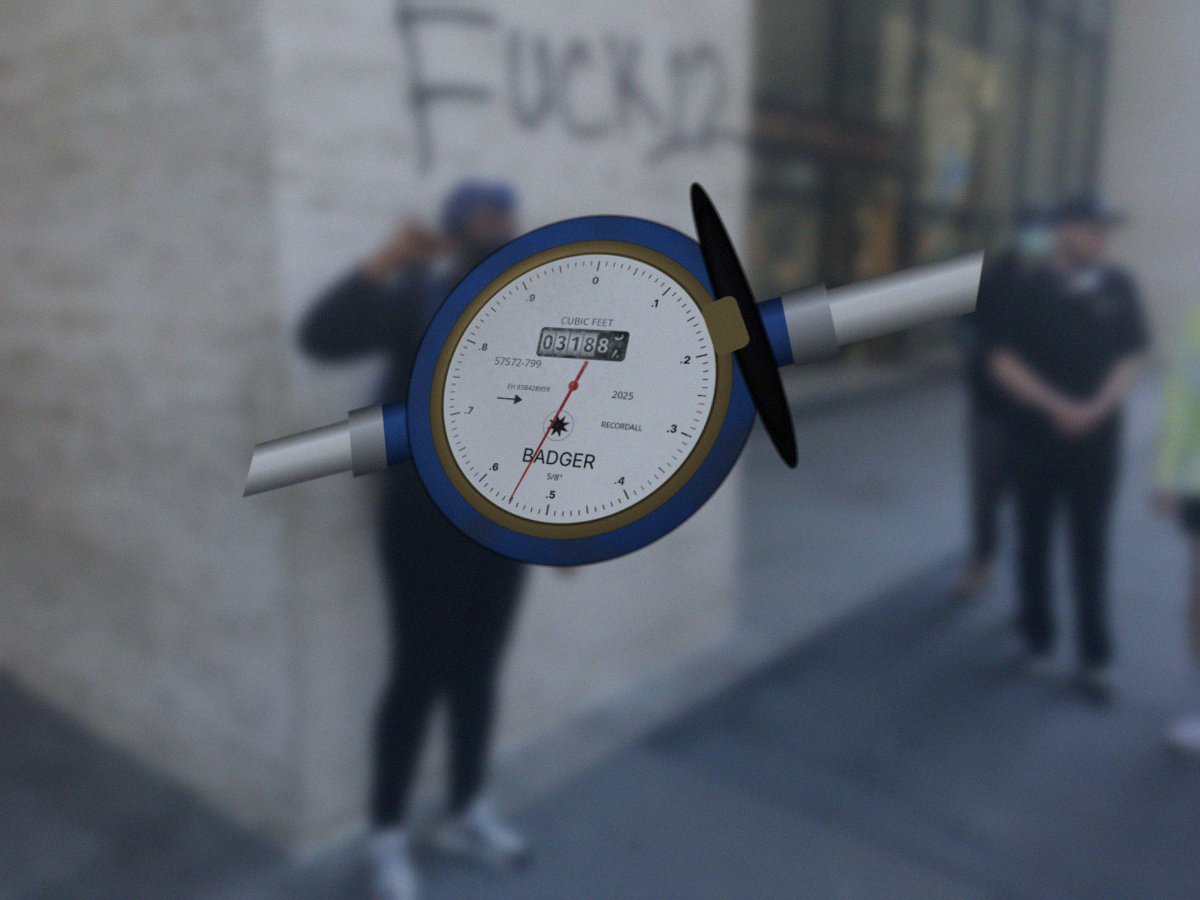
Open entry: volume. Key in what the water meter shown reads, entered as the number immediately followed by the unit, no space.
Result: 31883.55ft³
